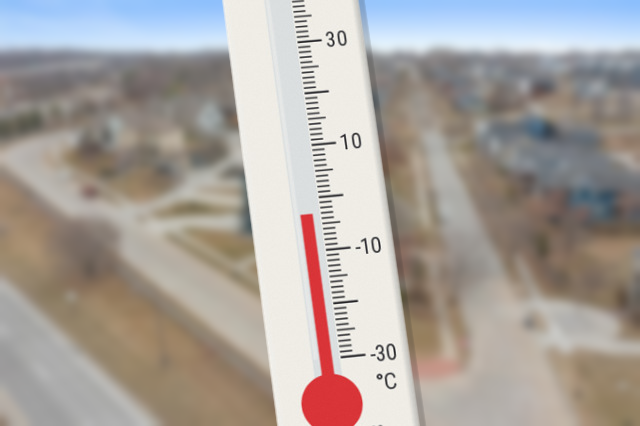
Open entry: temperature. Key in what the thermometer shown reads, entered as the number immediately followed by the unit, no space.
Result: -3°C
